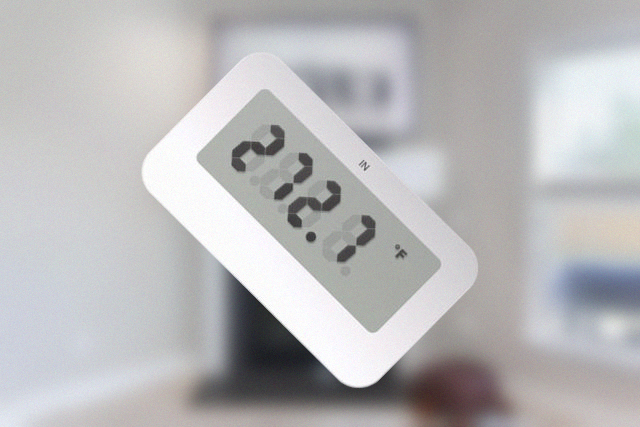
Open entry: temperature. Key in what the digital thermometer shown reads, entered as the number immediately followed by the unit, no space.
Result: 272.7°F
